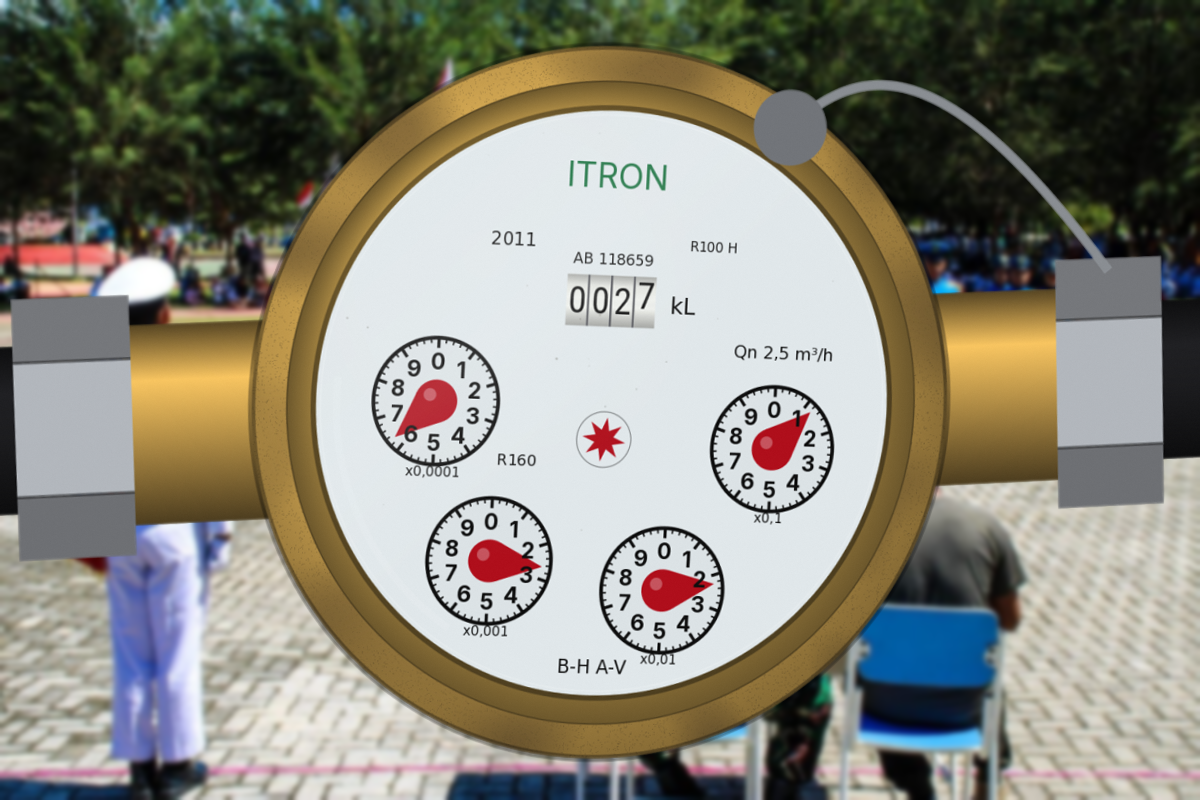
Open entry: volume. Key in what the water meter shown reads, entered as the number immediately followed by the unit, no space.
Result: 27.1226kL
